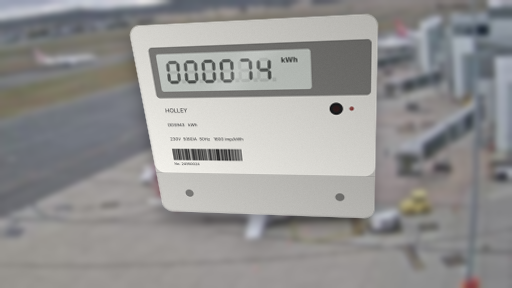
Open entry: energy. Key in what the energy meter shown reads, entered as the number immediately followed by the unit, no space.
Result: 74kWh
